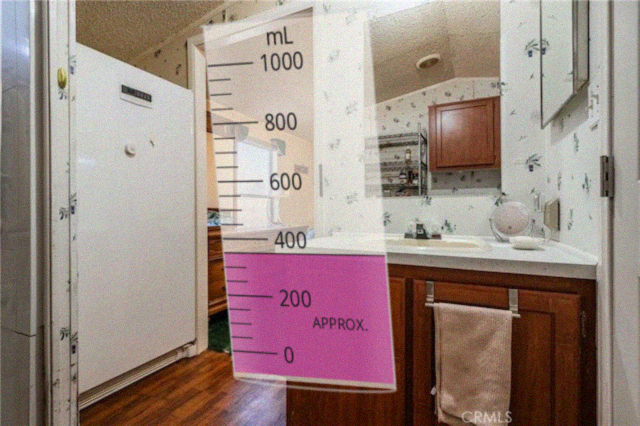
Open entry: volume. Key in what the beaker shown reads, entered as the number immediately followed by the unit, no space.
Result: 350mL
